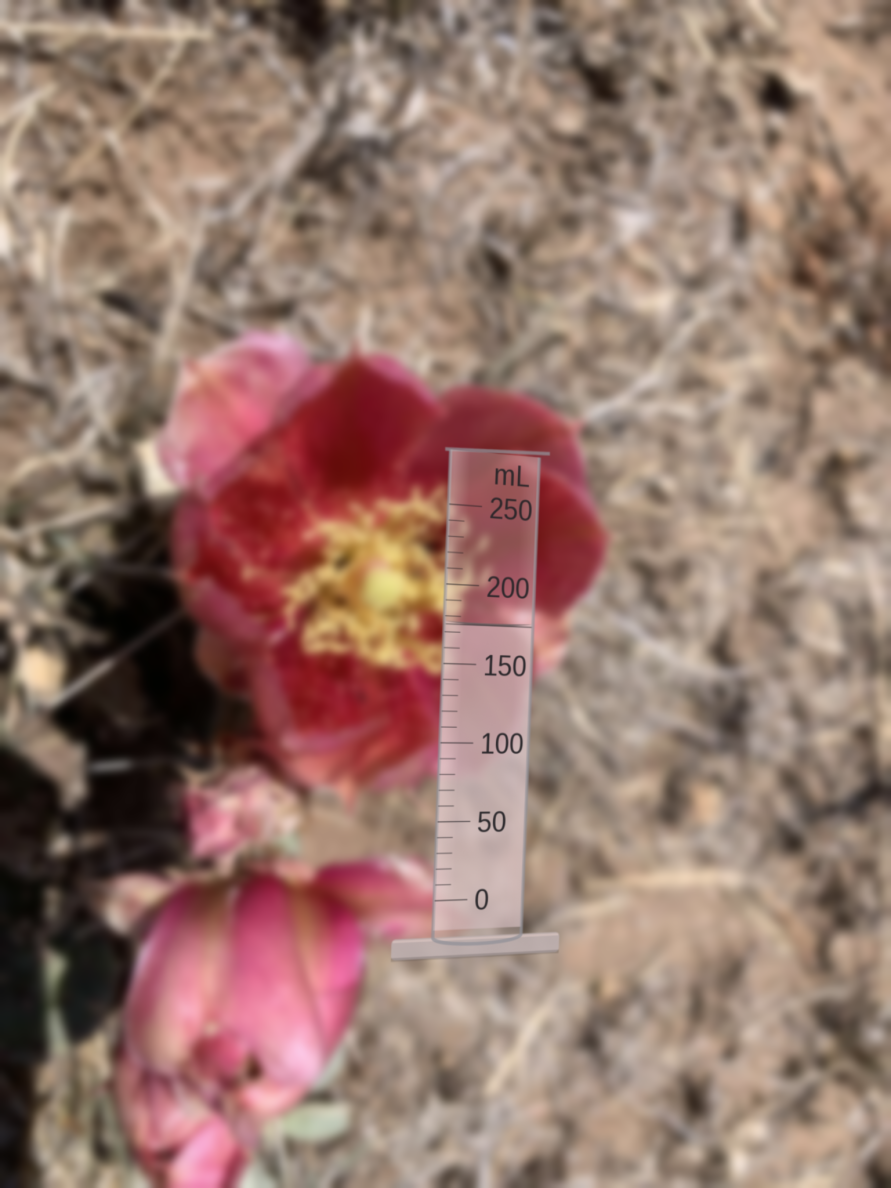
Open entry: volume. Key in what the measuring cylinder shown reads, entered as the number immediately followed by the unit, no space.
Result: 175mL
